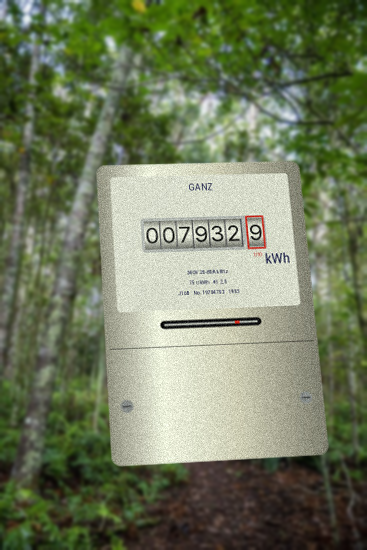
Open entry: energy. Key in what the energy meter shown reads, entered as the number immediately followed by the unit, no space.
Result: 7932.9kWh
